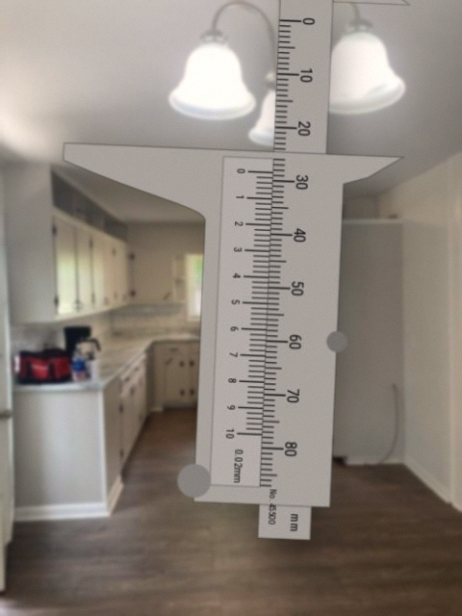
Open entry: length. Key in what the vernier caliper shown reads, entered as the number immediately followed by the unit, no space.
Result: 28.5mm
